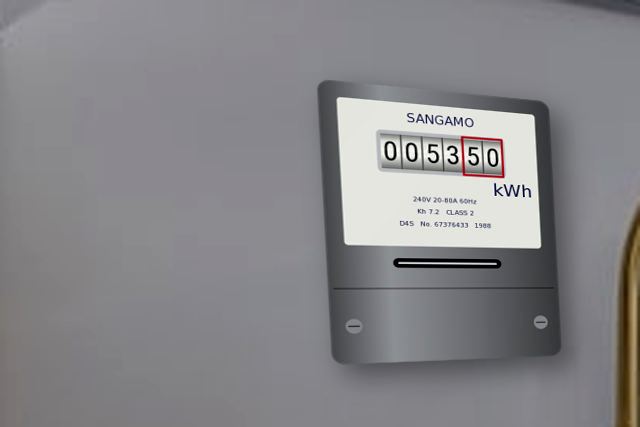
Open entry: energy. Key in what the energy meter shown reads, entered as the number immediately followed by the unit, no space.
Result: 53.50kWh
